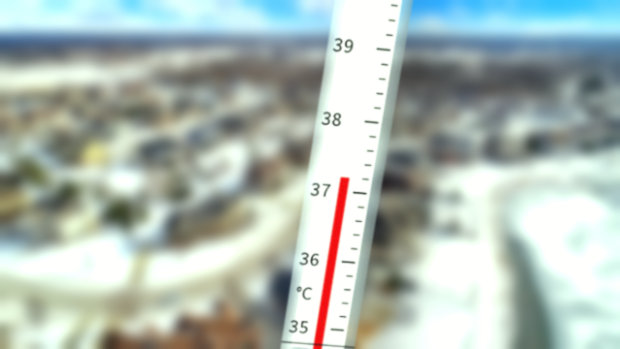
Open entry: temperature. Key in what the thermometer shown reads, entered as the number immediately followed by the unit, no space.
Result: 37.2°C
